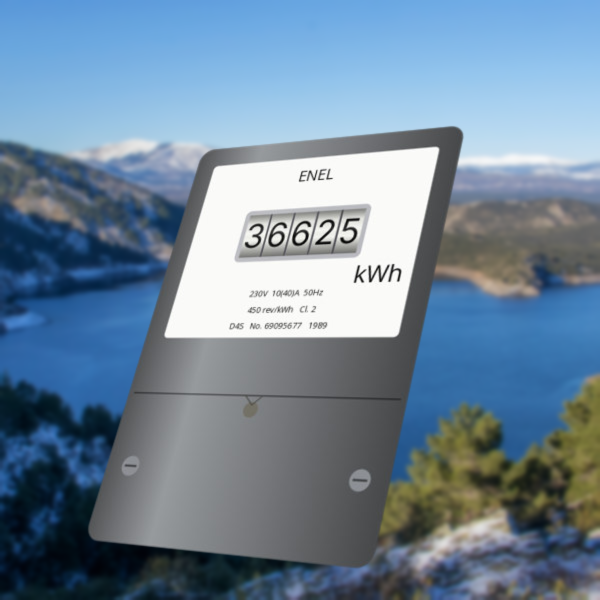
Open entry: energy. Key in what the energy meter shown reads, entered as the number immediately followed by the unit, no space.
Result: 36625kWh
